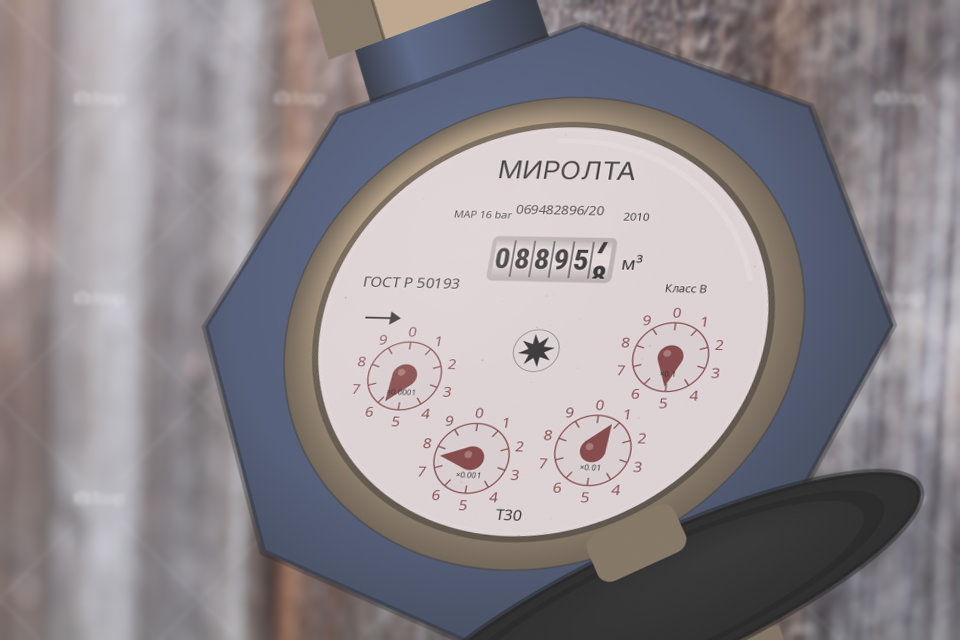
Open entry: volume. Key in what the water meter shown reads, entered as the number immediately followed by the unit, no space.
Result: 88957.5075m³
